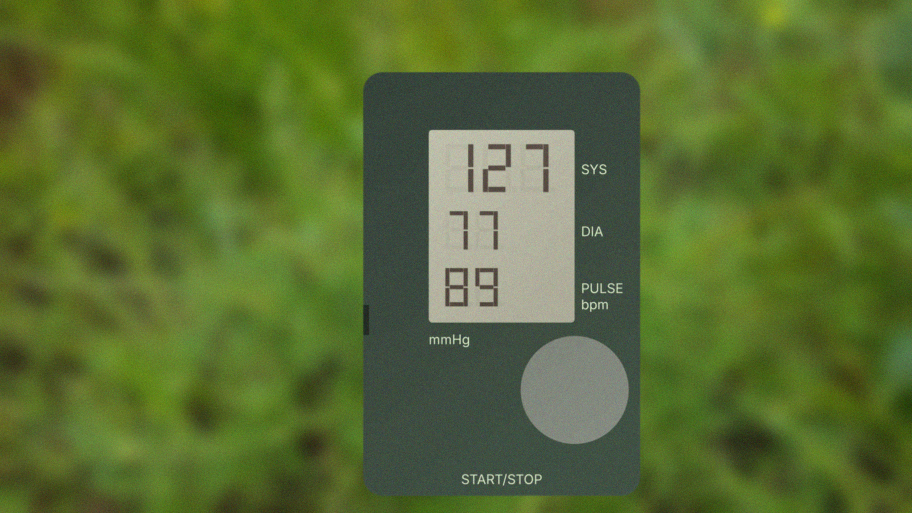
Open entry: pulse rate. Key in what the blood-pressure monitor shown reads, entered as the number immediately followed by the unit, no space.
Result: 89bpm
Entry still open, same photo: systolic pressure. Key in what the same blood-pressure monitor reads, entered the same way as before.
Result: 127mmHg
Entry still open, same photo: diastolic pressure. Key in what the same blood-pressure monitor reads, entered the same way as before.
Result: 77mmHg
